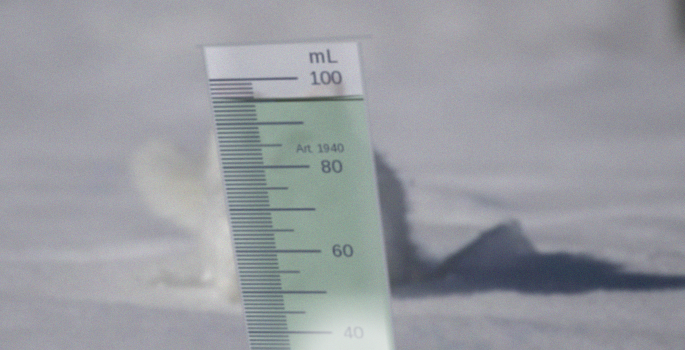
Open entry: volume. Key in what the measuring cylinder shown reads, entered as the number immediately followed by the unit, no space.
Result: 95mL
